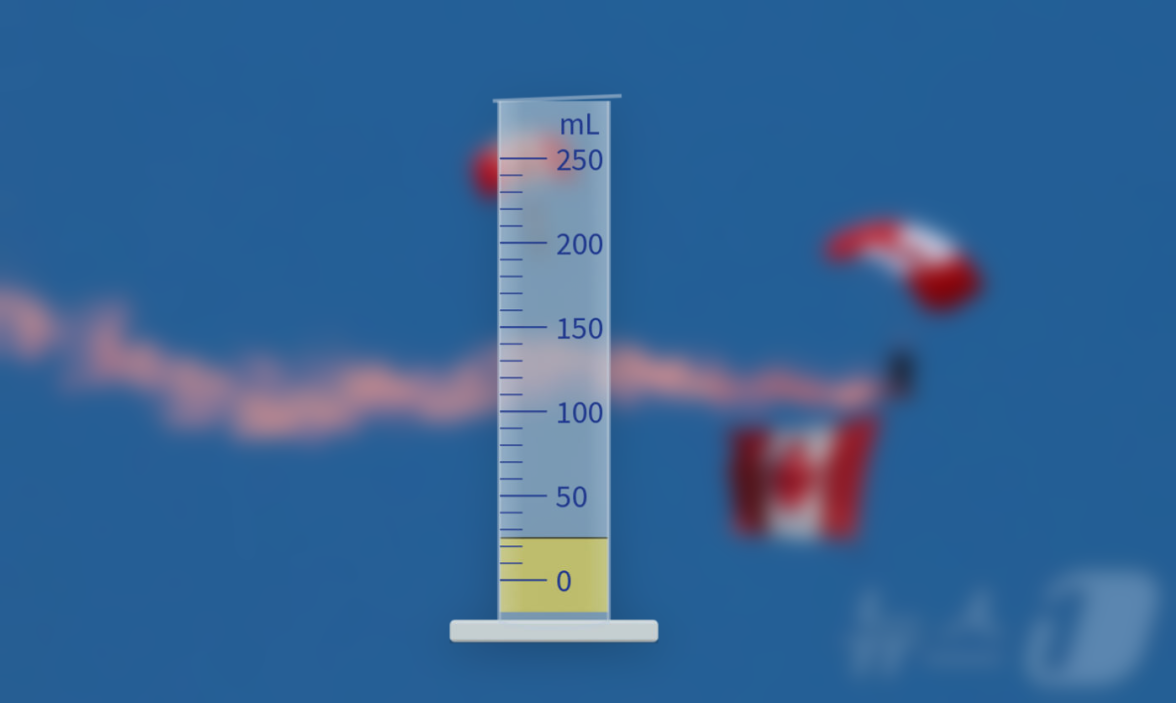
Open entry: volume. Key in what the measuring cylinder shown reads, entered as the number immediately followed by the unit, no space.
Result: 25mL
